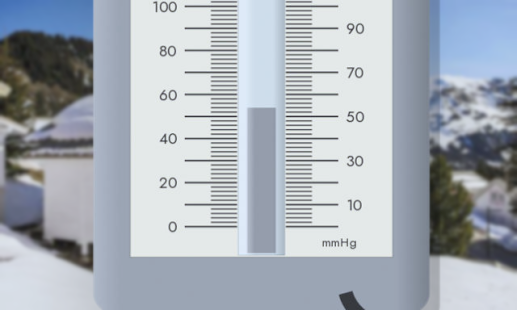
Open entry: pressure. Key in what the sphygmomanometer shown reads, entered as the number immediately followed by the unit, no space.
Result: 54mmHg
